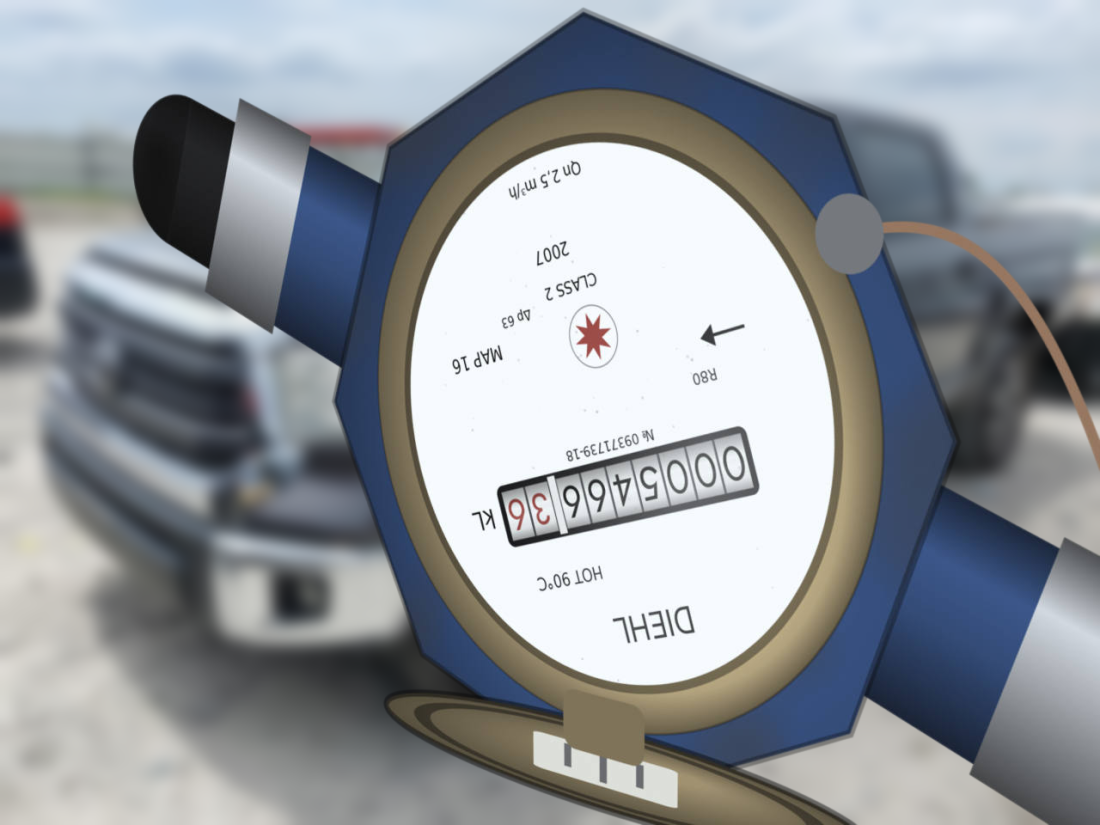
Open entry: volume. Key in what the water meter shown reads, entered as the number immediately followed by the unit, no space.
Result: 5466.36kL
